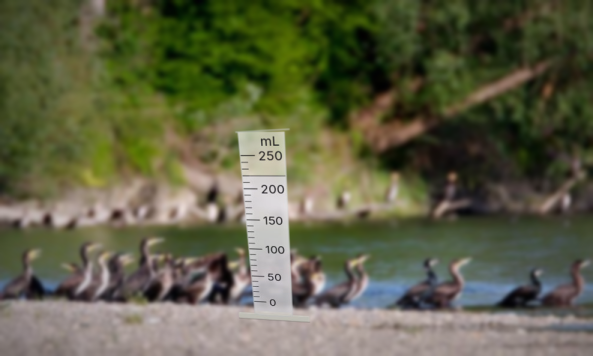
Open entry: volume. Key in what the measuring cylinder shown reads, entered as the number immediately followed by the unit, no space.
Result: 220mL
